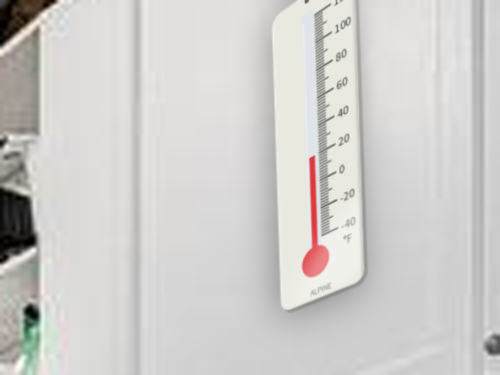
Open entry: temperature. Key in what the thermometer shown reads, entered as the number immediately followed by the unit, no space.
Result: 20°F
